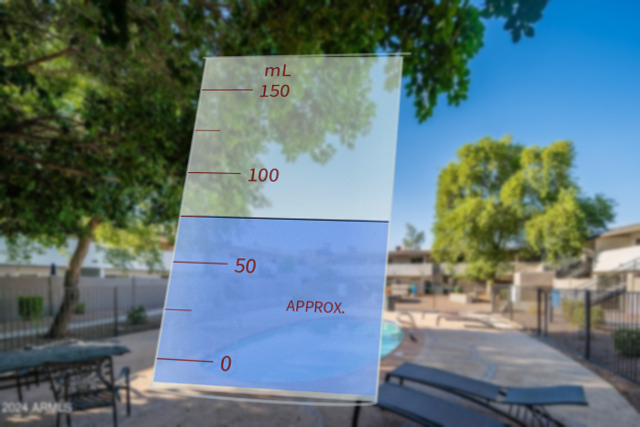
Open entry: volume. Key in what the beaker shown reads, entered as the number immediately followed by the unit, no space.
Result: 75mL
